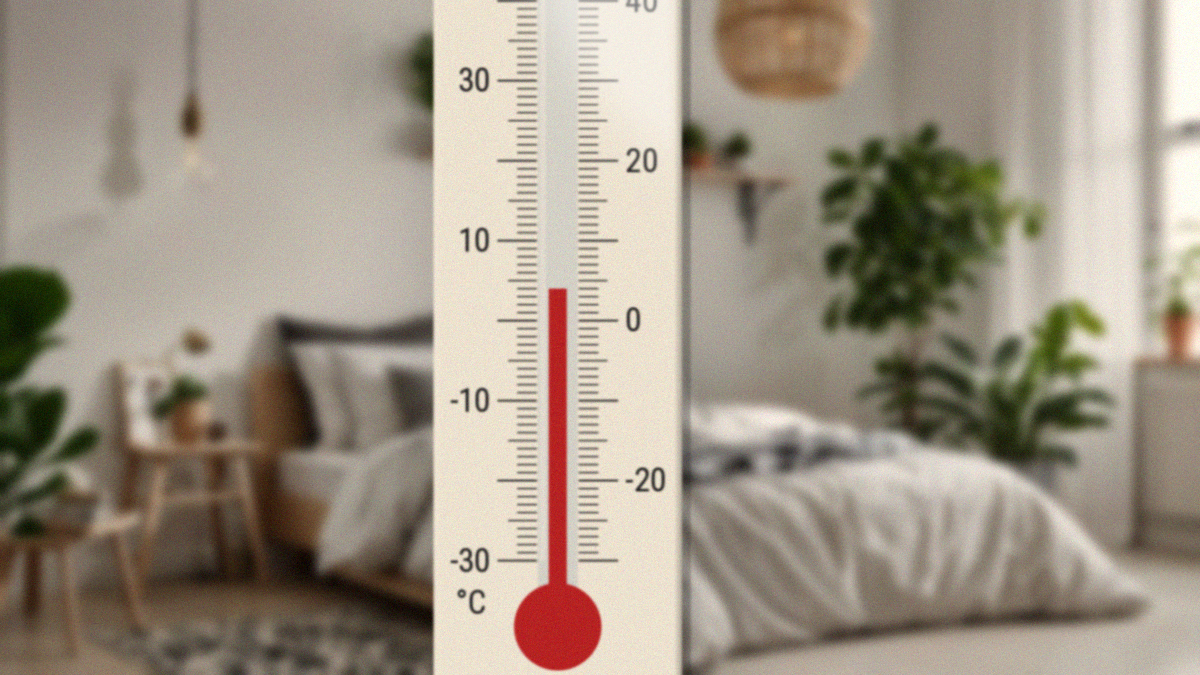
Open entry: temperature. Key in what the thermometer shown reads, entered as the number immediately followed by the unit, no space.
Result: 4°C
